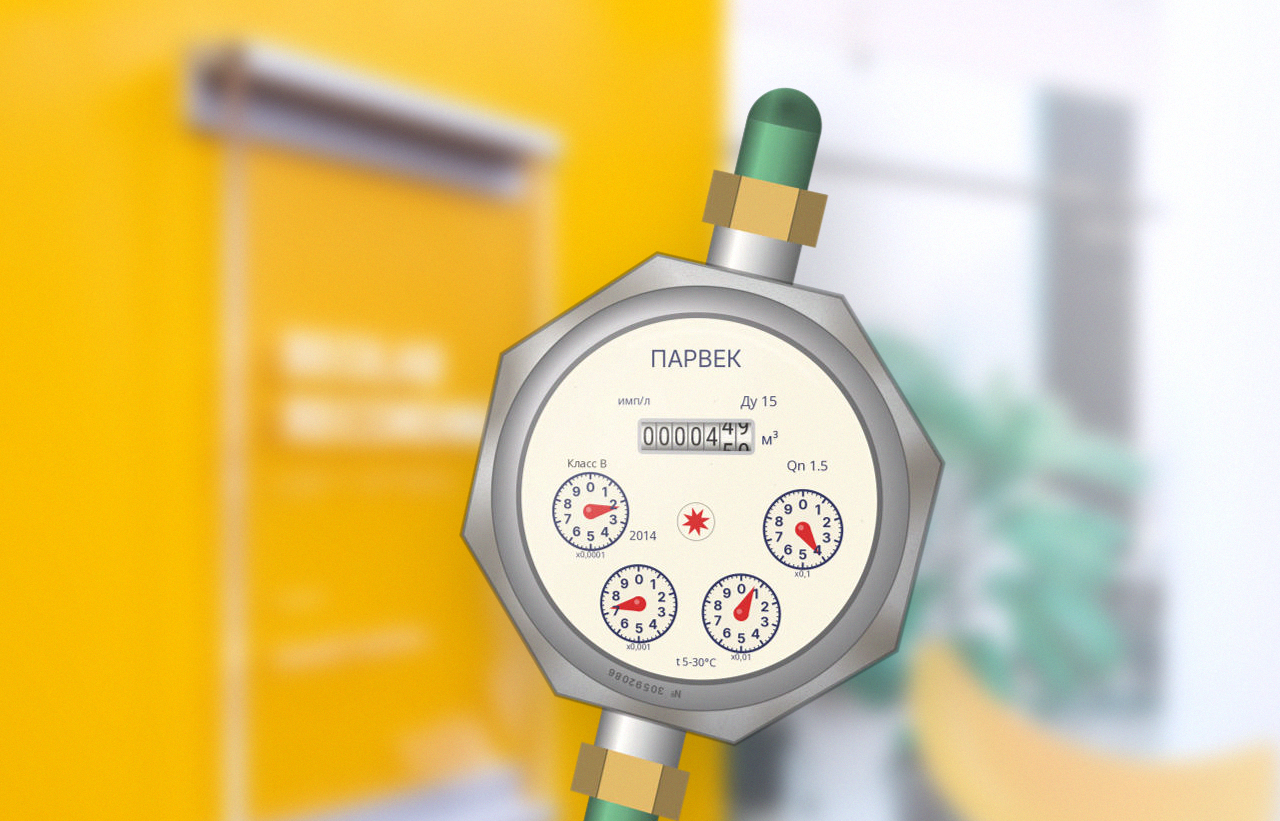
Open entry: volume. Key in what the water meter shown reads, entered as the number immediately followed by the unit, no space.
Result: 449.4072m³
